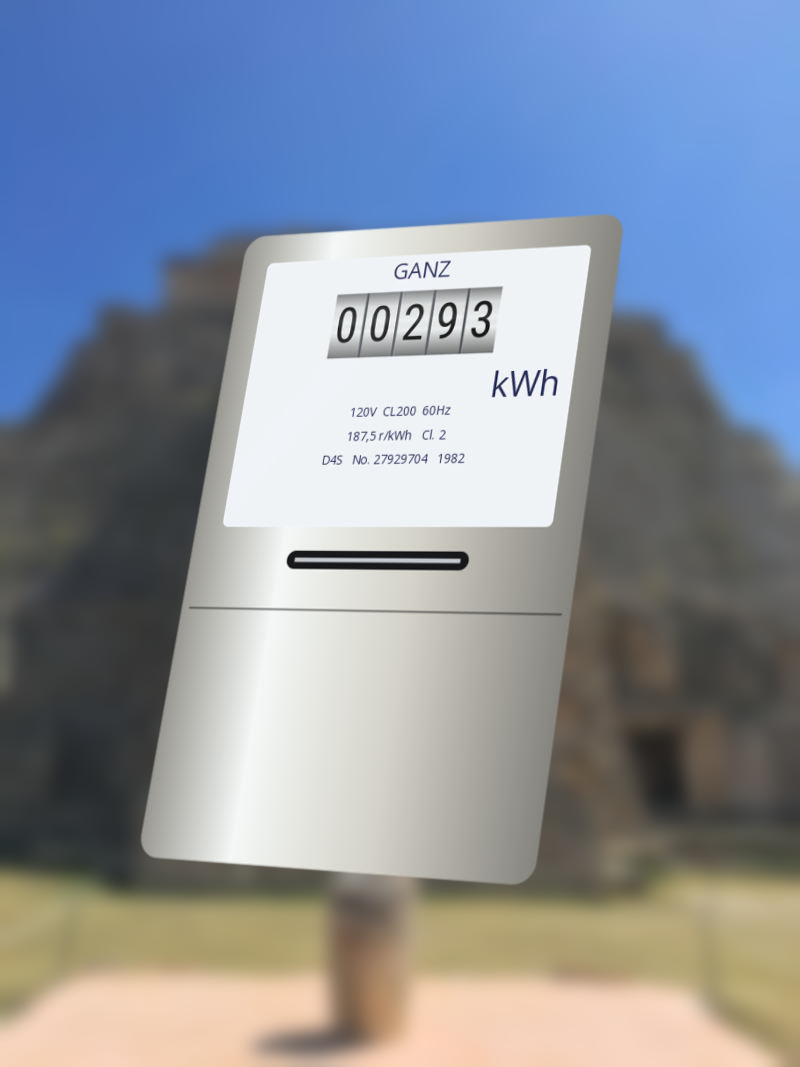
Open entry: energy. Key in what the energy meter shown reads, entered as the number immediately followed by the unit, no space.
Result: 293kWh
